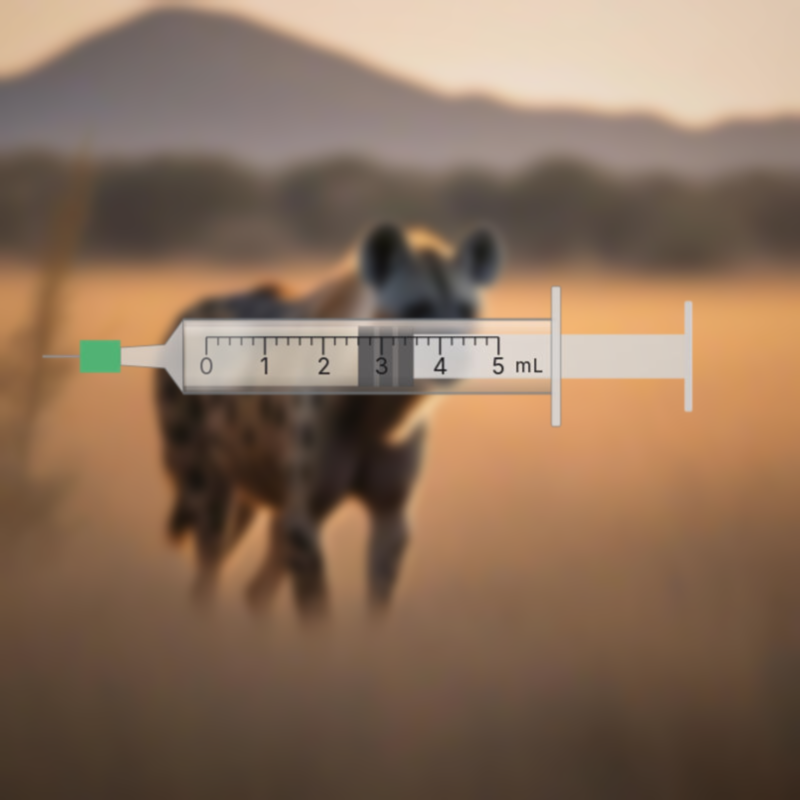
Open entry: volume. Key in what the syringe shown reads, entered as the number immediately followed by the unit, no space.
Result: 2.6mL
